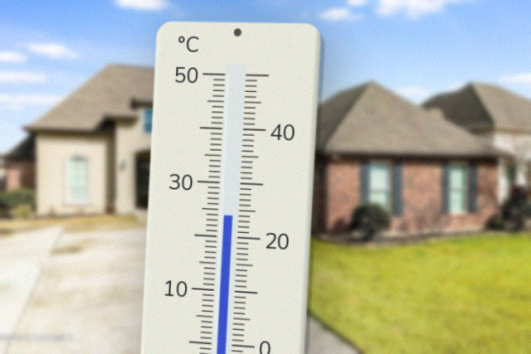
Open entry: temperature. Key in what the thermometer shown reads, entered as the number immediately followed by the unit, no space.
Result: 24°C
